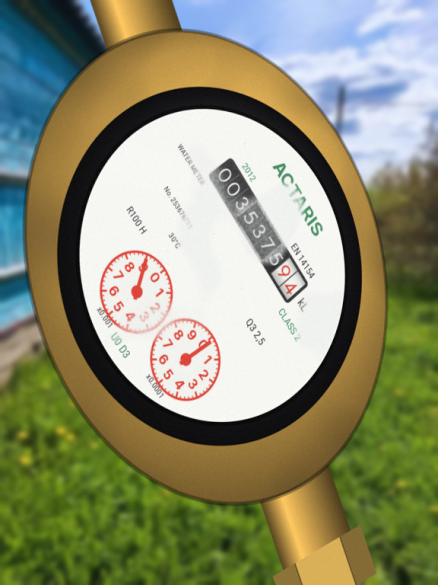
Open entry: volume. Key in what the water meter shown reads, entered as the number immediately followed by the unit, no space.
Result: 35375.9390kL
